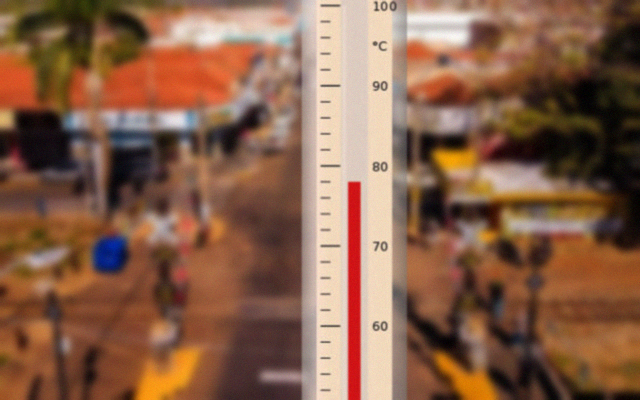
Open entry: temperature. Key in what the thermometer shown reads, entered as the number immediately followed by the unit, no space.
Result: 78°C
